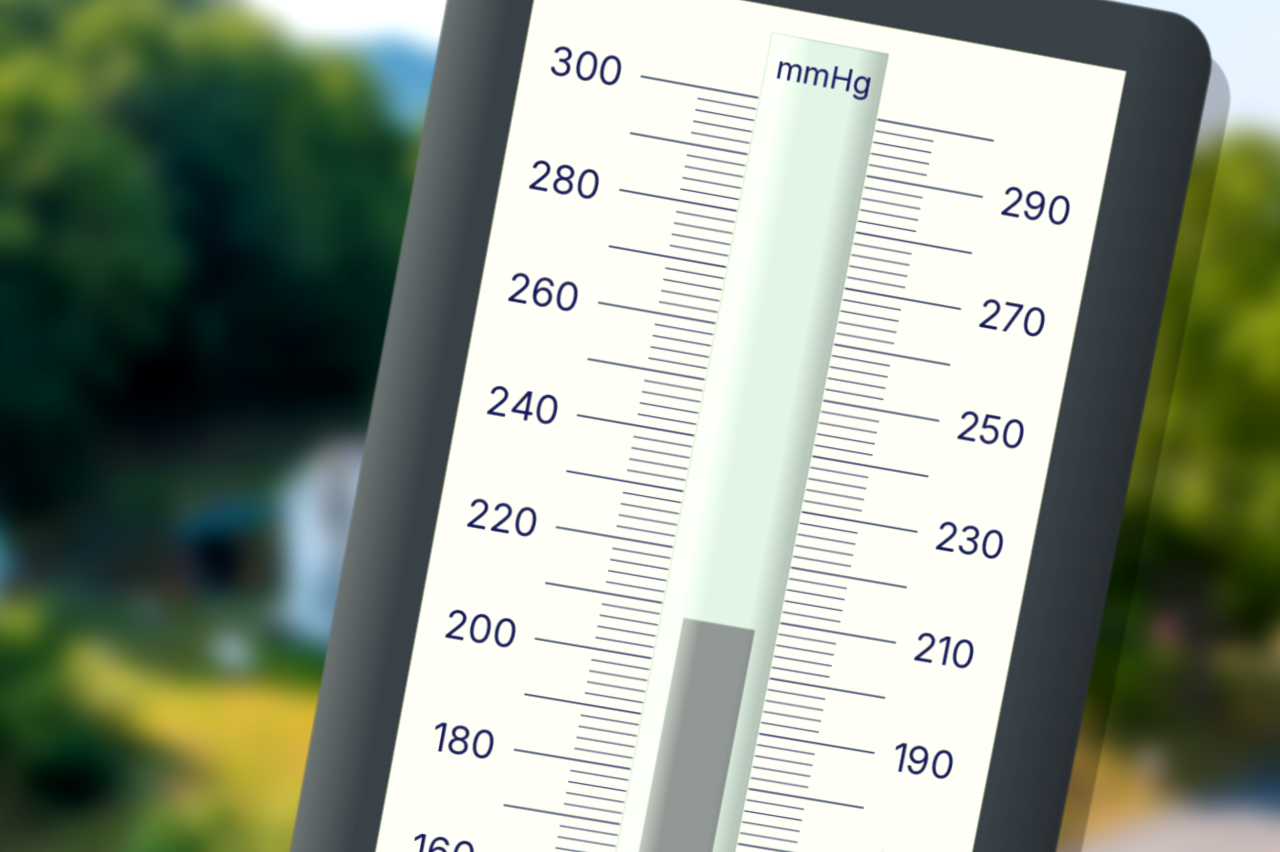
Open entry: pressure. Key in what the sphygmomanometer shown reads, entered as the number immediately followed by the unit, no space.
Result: 208mmHg
